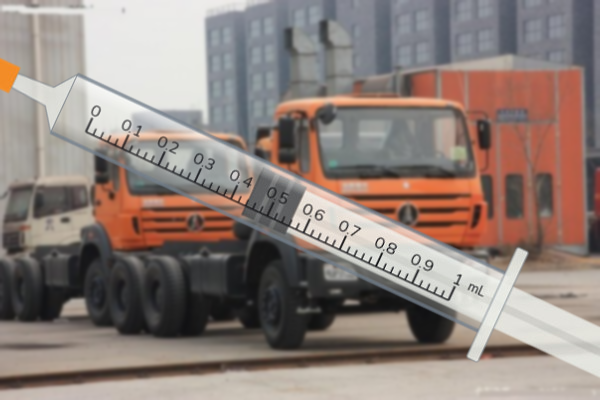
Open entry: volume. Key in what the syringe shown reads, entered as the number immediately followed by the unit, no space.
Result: 0.44mL
